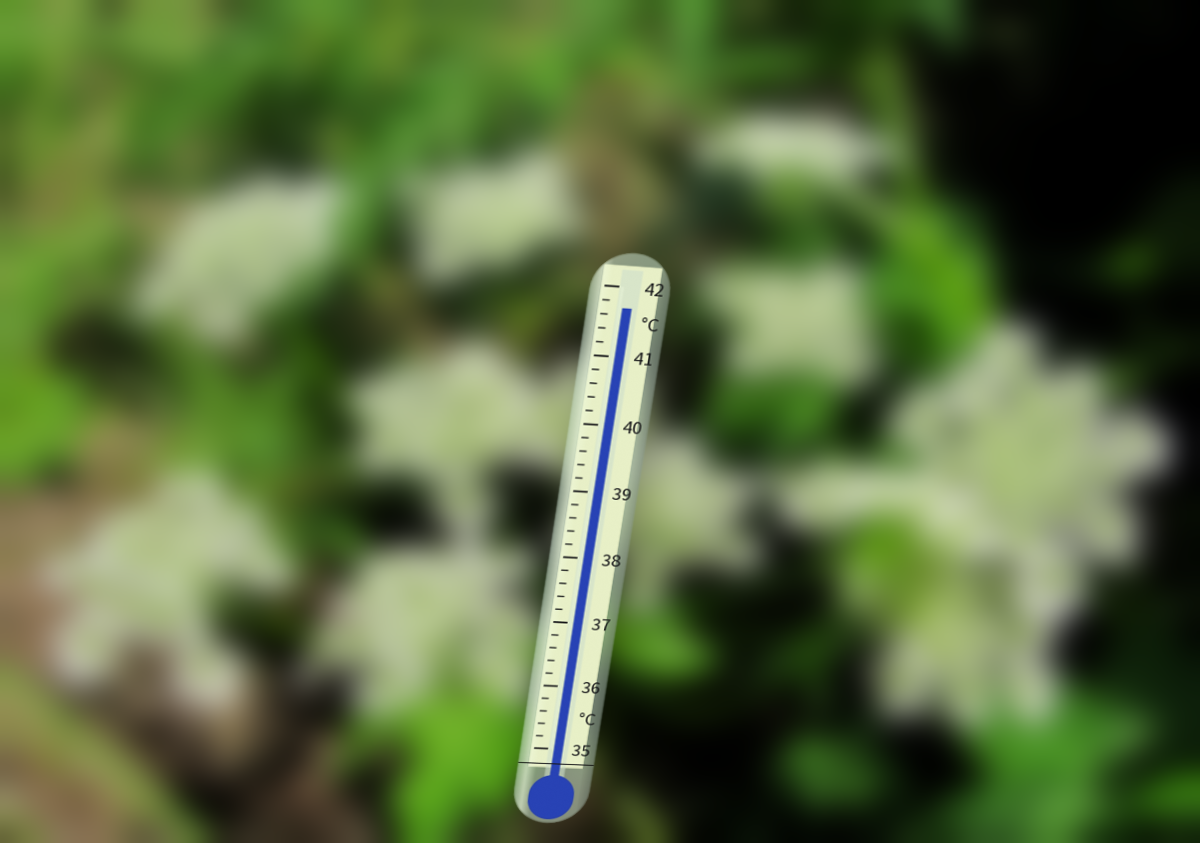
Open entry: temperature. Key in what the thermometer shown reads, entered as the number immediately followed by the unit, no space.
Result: 41.7°C
